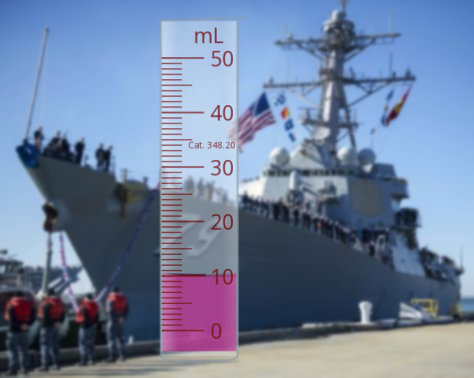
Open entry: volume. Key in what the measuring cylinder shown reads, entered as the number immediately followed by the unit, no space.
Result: 10mL
